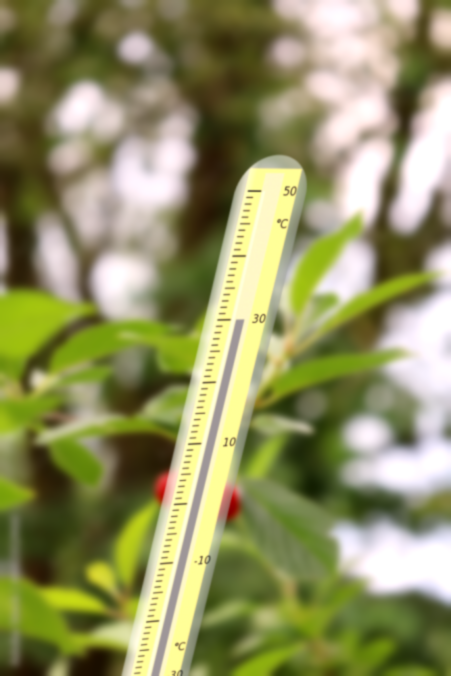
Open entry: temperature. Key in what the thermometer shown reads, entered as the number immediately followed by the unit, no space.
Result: 30°C
